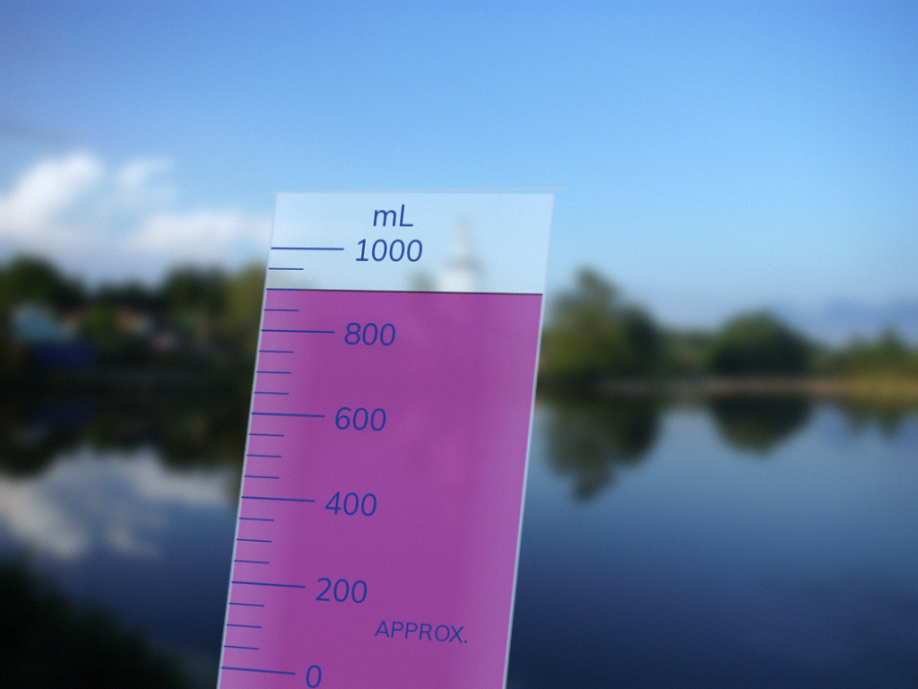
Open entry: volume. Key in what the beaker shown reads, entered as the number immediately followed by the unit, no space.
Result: 900mL
